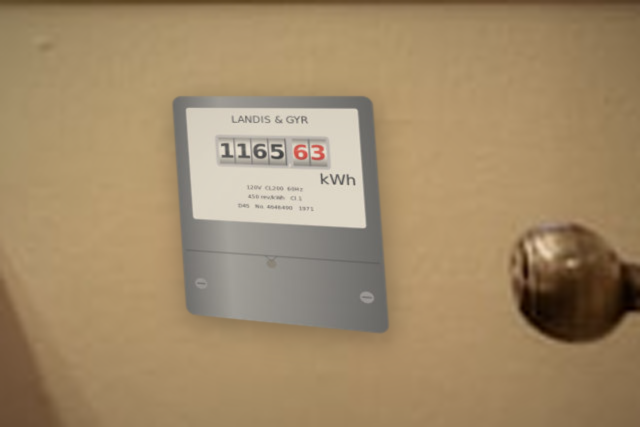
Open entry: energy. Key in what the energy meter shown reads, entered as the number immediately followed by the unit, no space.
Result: 1165.63kWh
